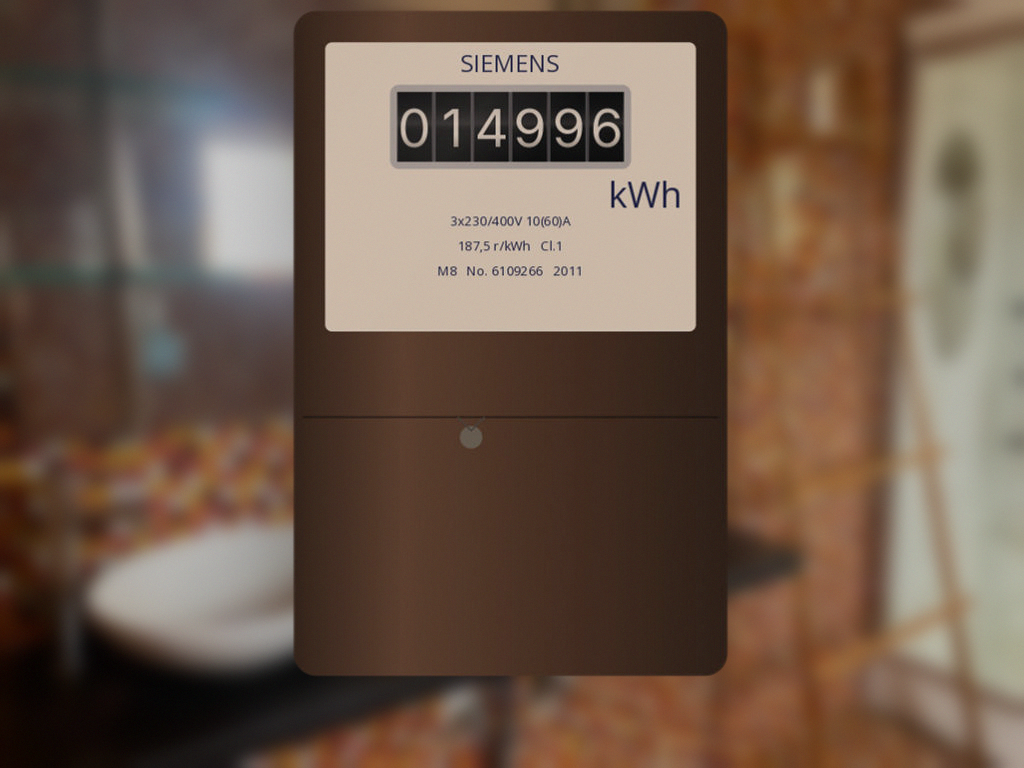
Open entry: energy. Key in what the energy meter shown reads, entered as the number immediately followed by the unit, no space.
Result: 14996kWh
